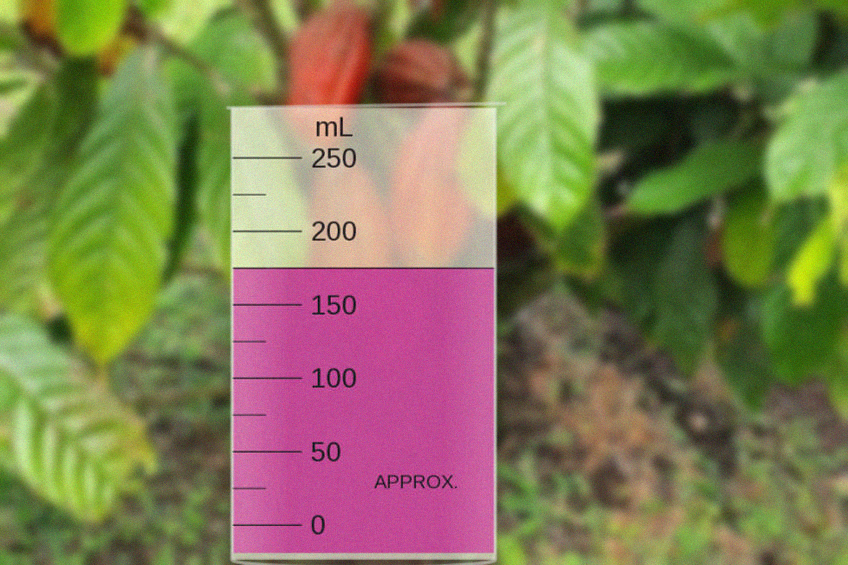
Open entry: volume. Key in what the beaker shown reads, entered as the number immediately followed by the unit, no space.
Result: 175mL
